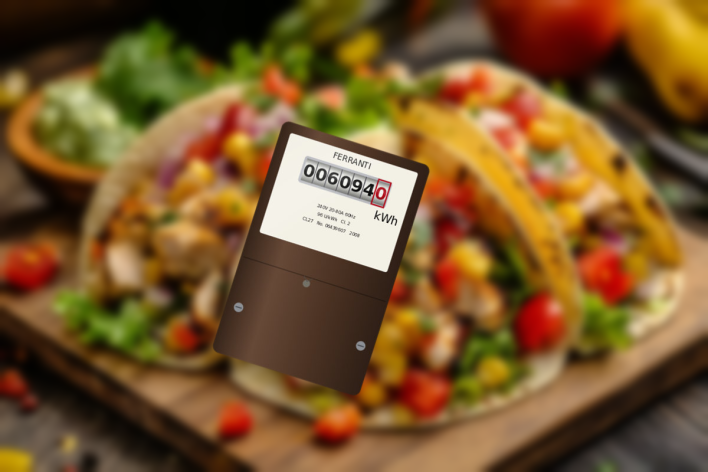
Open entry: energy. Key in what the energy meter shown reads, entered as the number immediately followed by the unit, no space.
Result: 6094.0kWh
